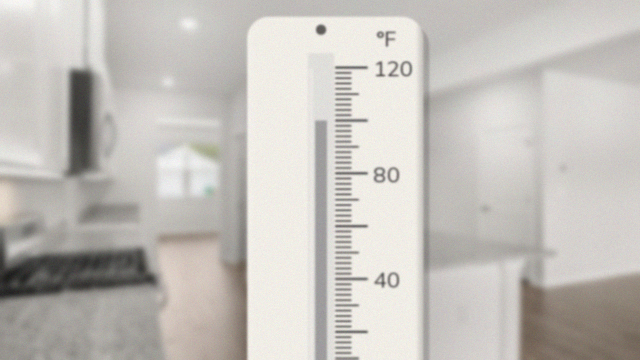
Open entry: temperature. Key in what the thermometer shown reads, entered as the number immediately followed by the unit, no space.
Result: 100°F
